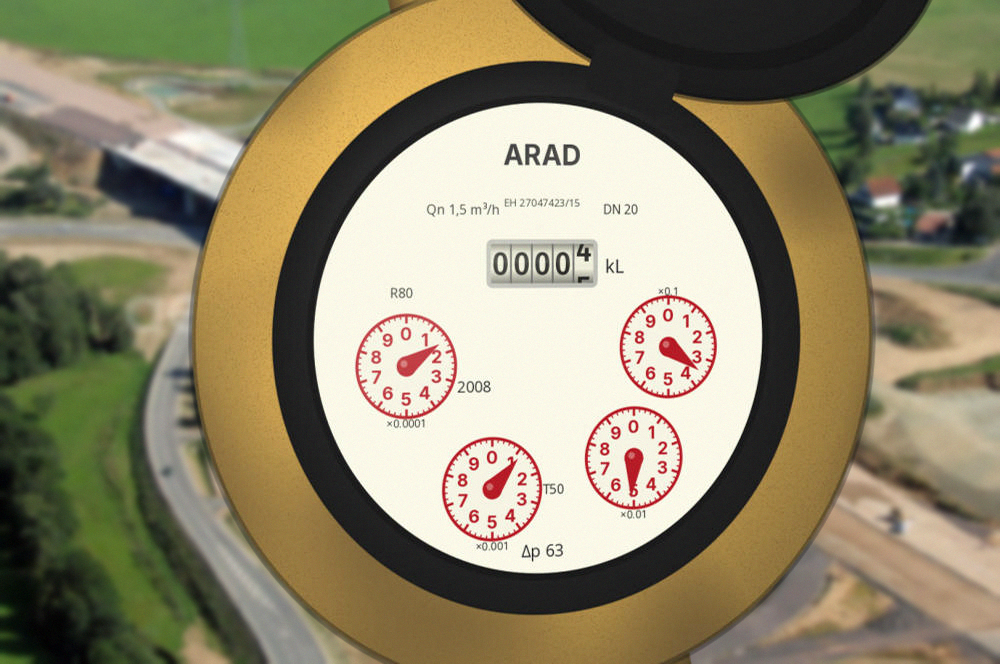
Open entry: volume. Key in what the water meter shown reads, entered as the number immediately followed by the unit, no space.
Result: 4.3511kL
